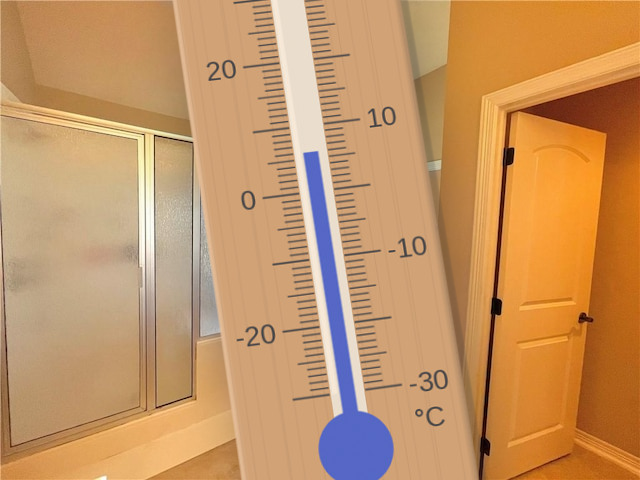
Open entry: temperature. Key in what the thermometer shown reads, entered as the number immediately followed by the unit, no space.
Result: 6°C
